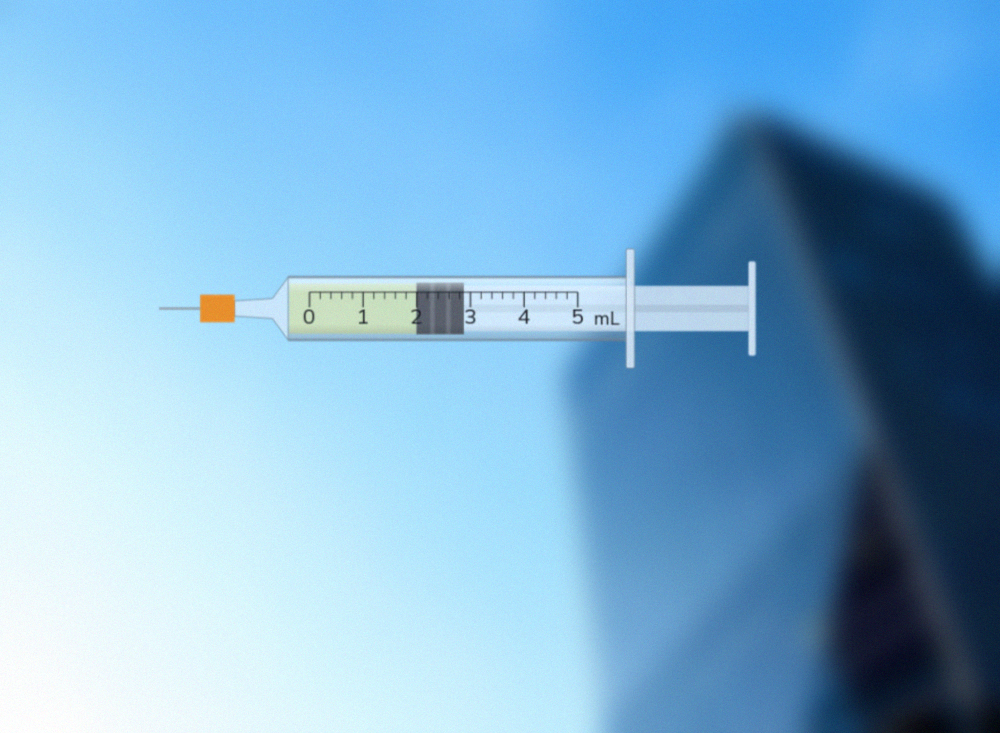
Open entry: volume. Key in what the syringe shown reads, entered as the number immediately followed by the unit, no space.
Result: 2mL
